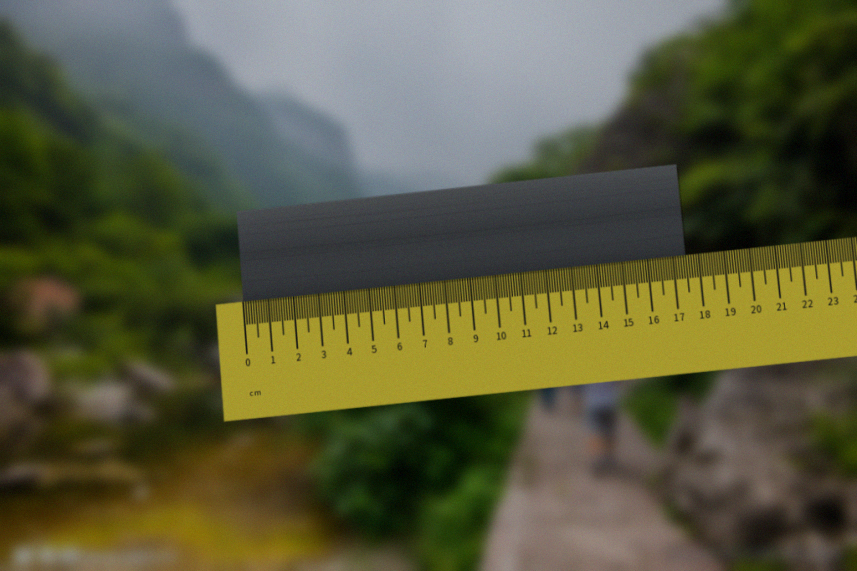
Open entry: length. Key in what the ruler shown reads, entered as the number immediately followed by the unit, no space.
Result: 17.5cm
